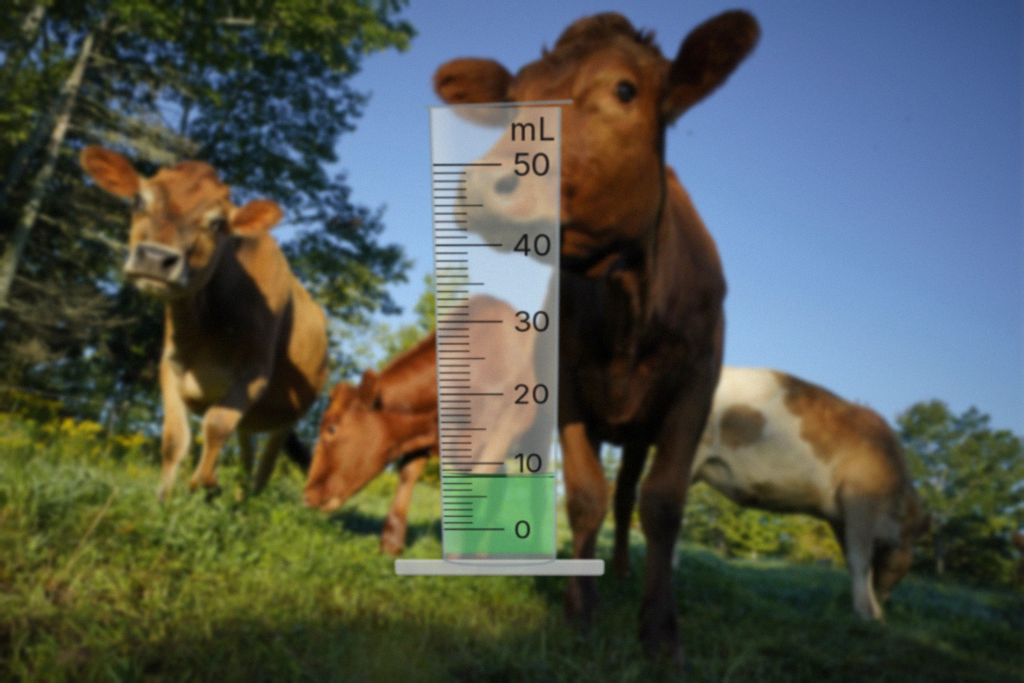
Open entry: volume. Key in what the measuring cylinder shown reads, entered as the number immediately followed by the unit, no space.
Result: 8mL
